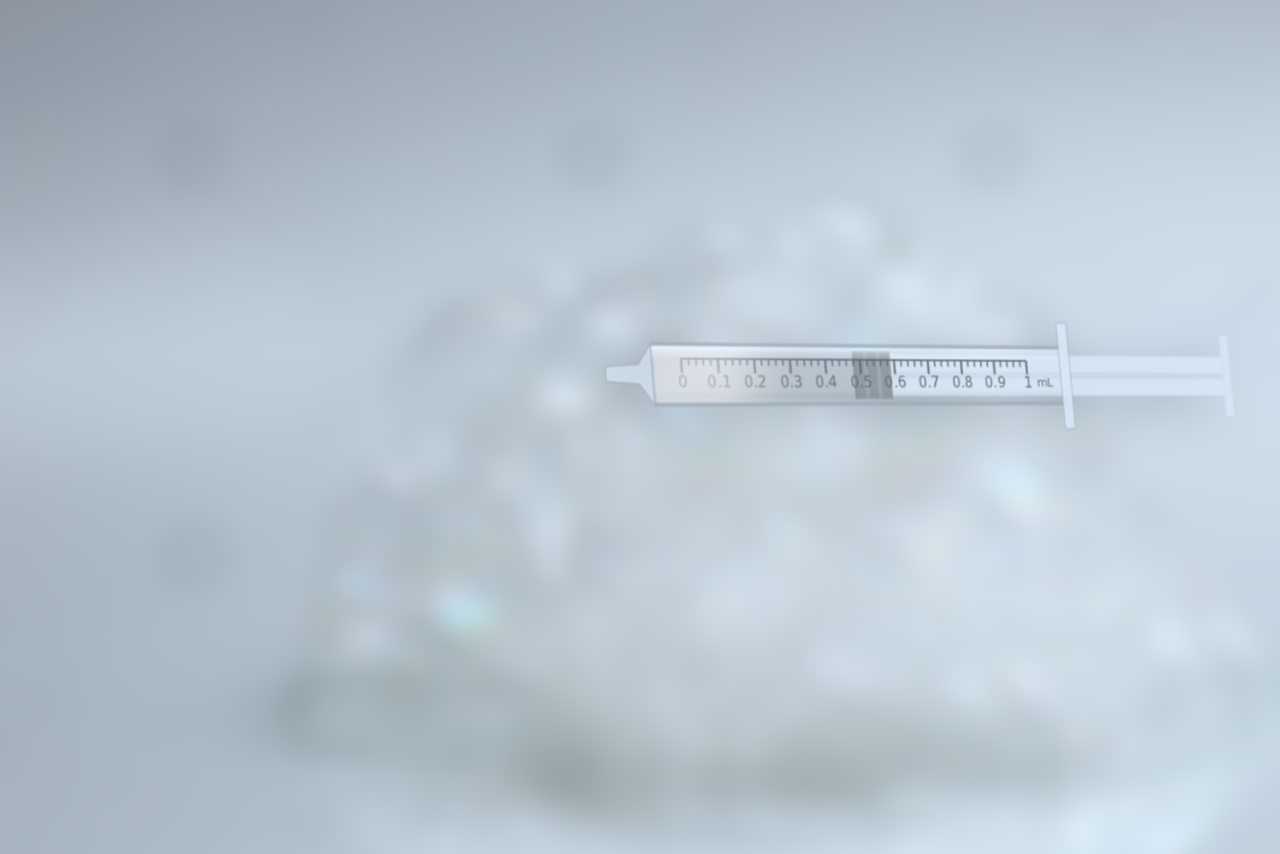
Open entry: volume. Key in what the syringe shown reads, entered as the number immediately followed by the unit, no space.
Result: 0.48mL
